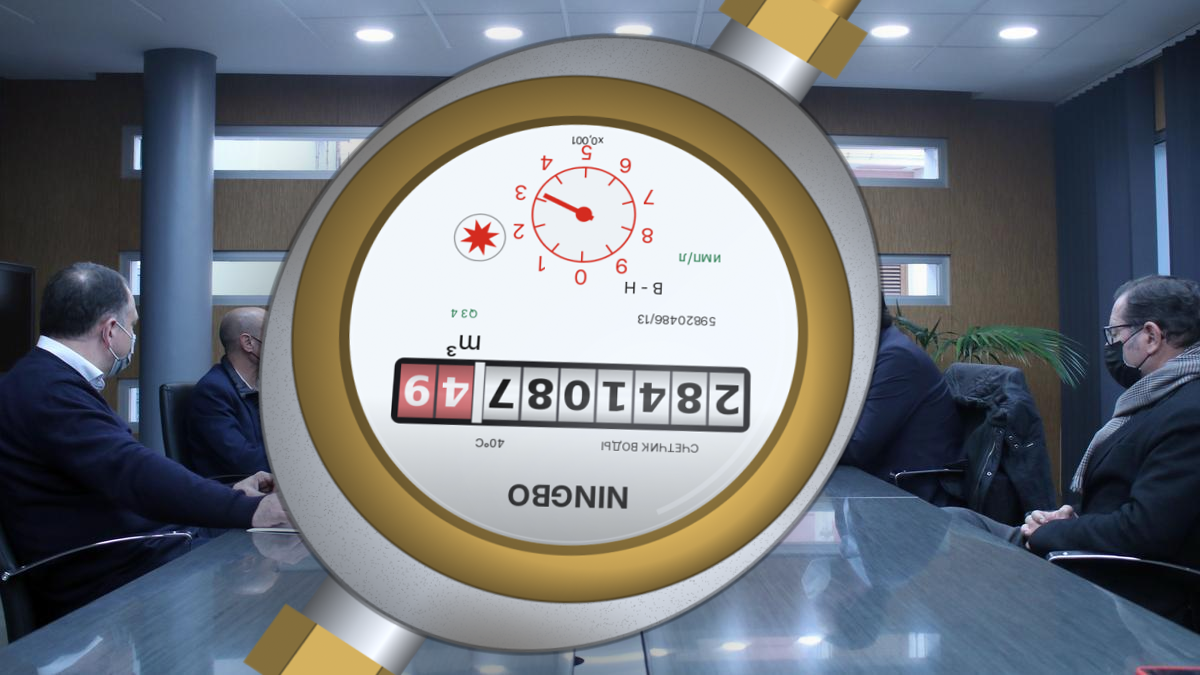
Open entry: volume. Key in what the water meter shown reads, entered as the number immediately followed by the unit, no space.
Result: 2841087.493m³
